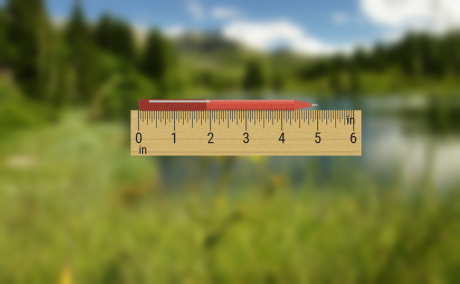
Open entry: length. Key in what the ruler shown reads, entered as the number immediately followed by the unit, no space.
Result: 5in
